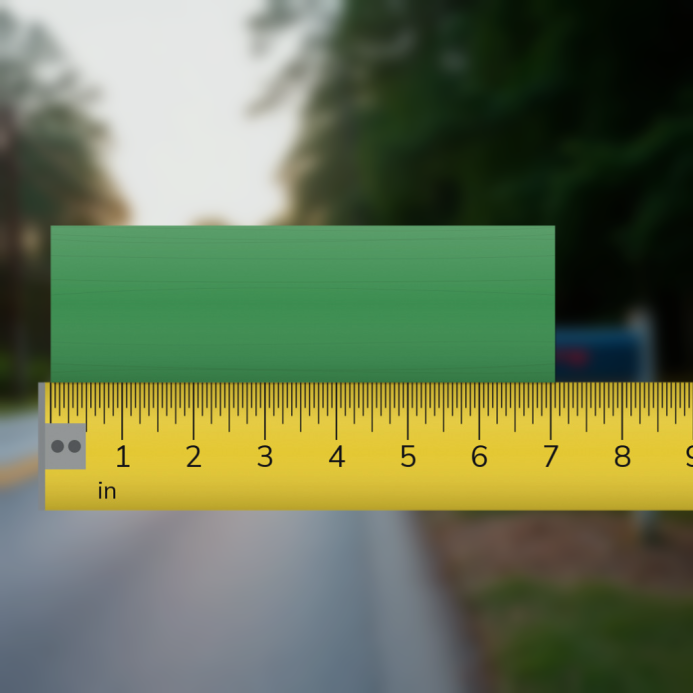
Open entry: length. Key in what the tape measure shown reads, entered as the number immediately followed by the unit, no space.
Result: 7.0625in
